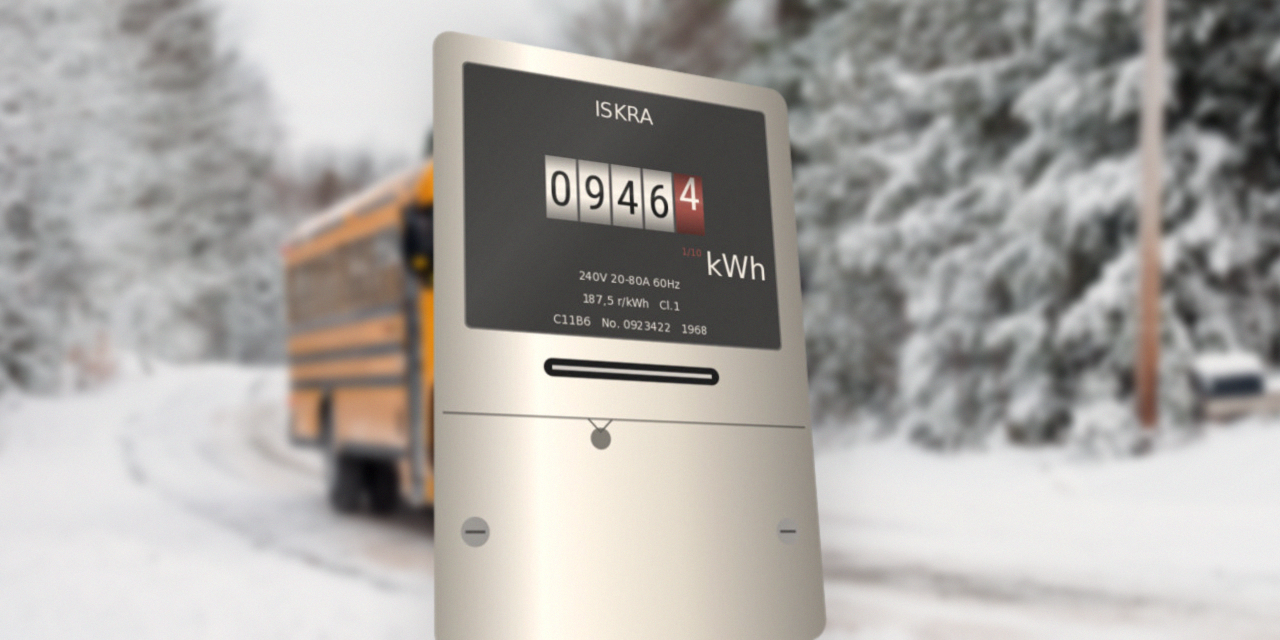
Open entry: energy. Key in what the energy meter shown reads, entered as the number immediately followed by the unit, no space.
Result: 946.4kWh
